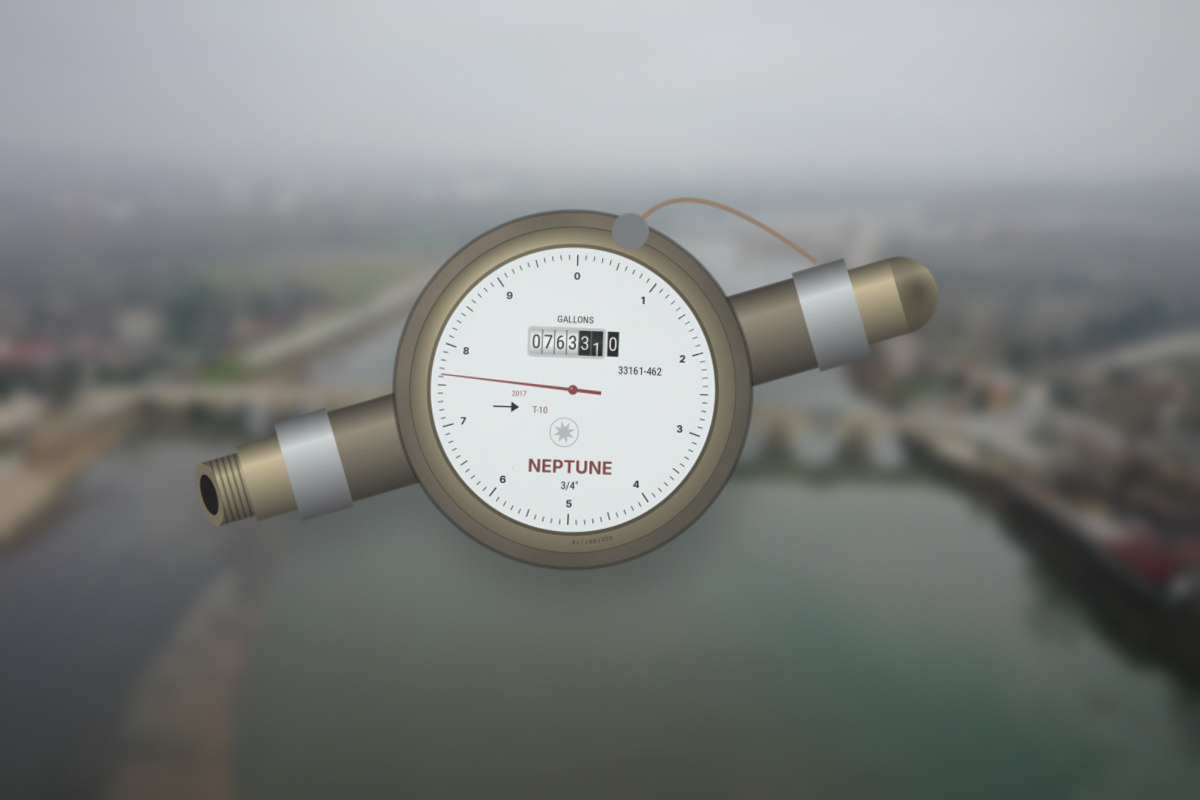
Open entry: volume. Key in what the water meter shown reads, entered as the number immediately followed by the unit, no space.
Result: 763307.6gal
